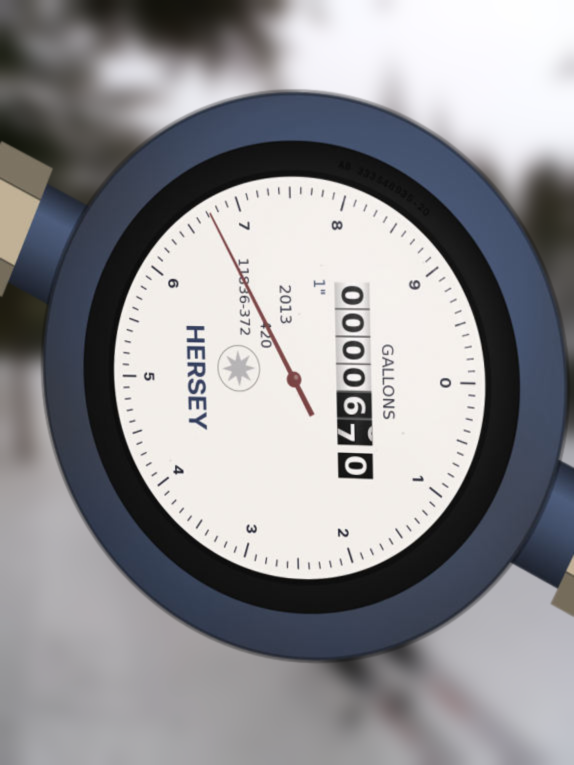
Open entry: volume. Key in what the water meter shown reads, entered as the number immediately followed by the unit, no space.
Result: 666.7gal
